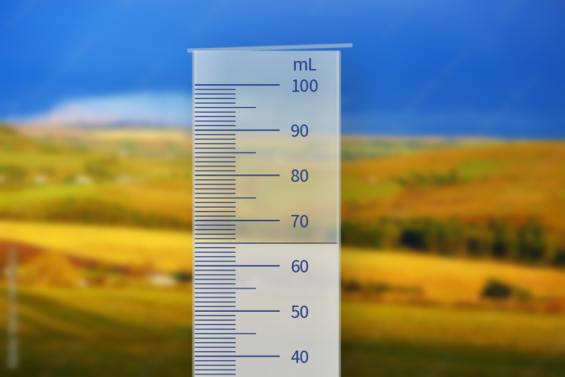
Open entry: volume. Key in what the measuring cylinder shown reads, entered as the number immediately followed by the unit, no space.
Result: 65mL
